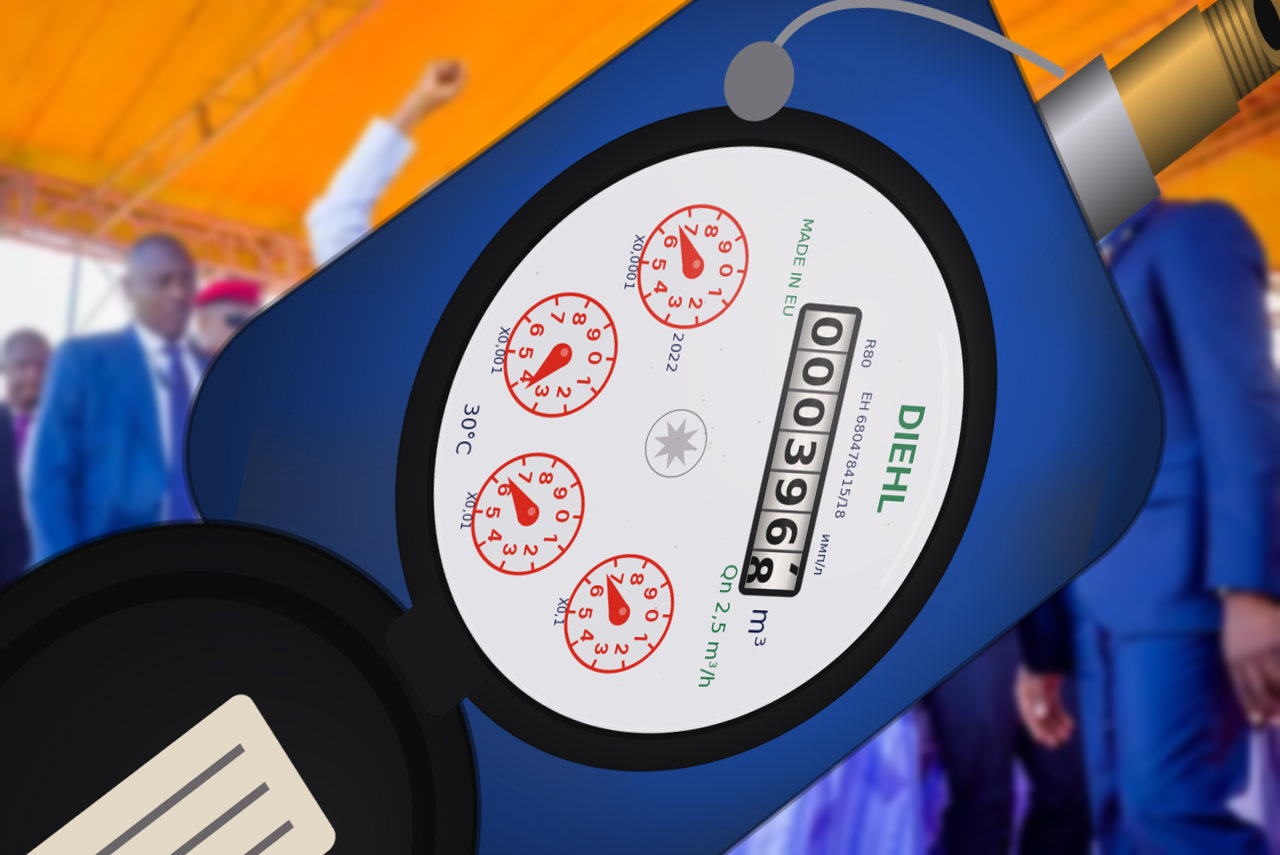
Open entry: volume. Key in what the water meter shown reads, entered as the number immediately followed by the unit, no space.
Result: 3967.6636m³
